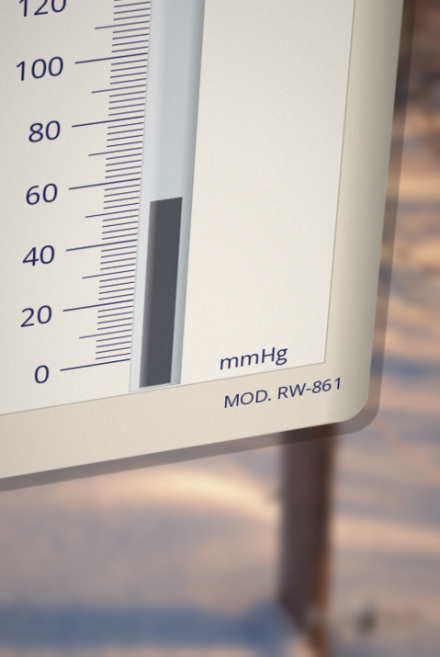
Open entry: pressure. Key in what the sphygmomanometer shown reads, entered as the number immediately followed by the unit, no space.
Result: 52mmHg
